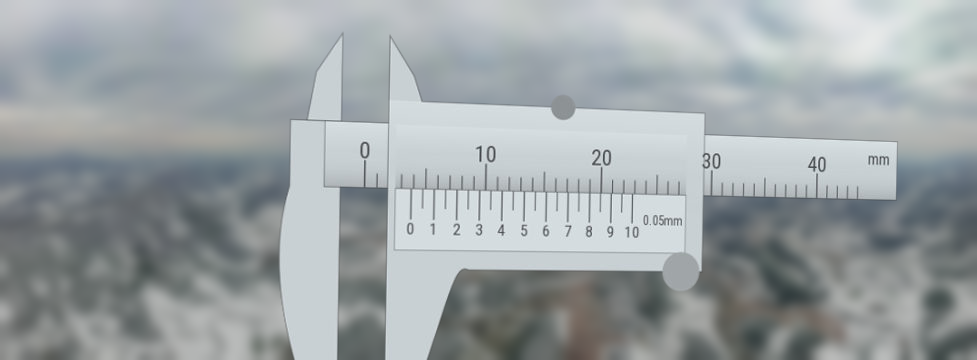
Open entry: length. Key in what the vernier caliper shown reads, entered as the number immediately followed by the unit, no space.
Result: 3.8mm
